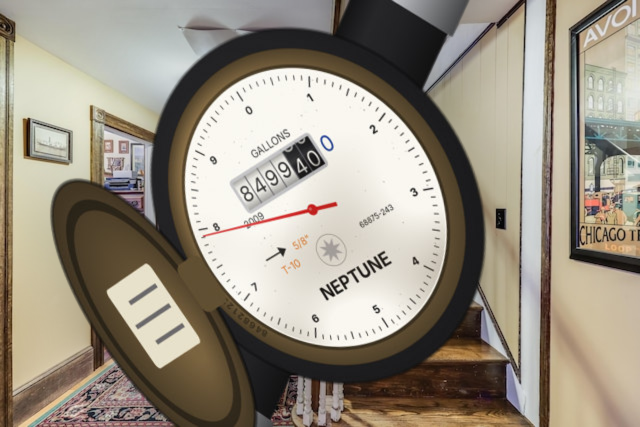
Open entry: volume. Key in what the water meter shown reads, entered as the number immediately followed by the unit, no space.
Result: 8499397.9gal
